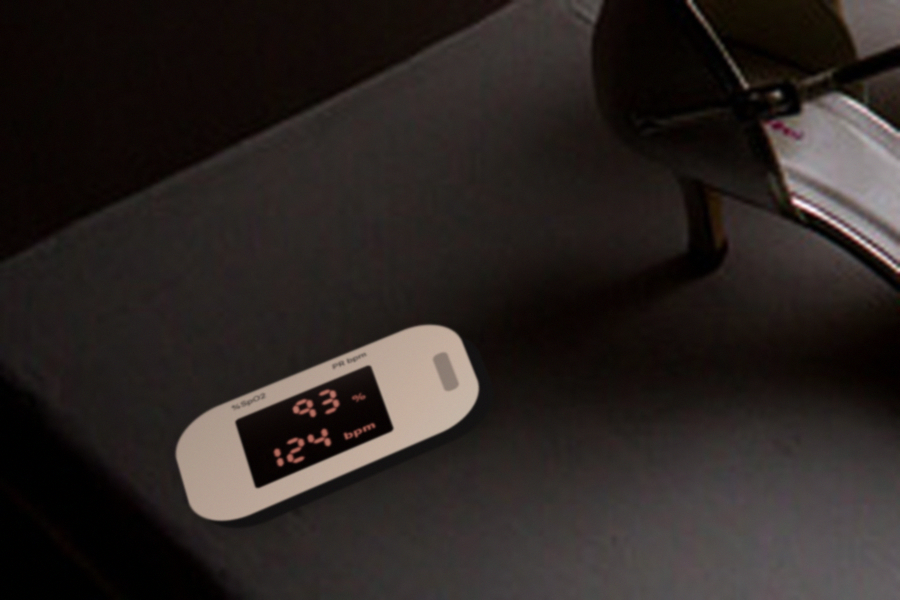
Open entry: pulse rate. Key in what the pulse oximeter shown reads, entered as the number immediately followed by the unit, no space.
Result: 124bpm
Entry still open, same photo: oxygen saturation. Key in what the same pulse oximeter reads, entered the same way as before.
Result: 93%
